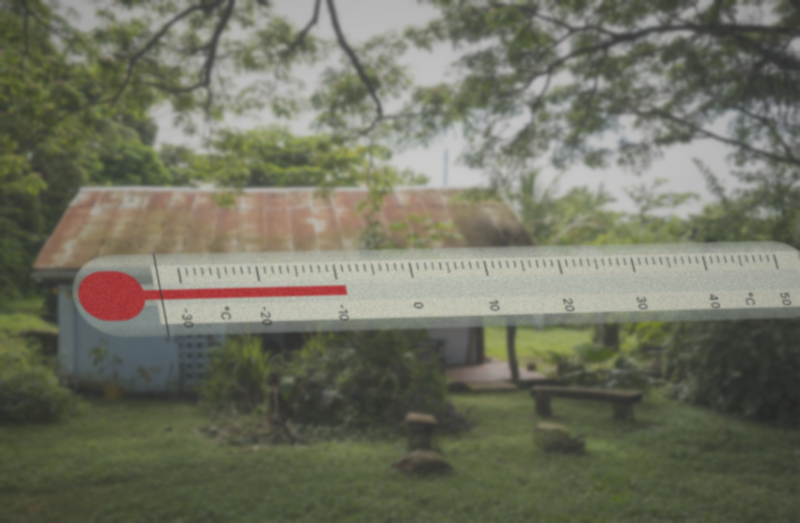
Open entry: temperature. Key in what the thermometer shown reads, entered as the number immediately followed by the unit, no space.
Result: -9°C
